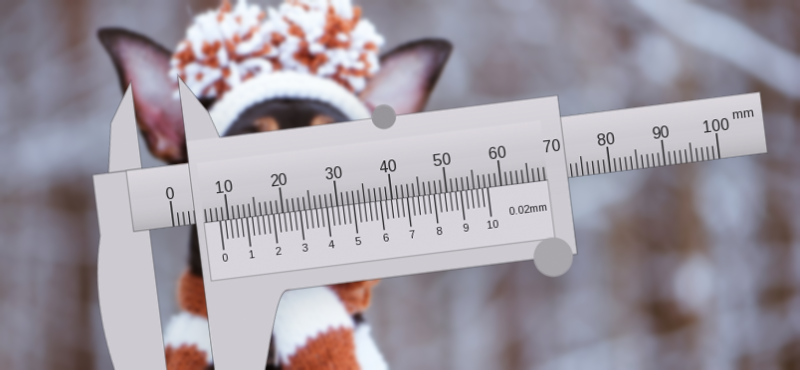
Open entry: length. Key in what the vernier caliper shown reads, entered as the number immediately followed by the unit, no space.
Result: 8.5mm
